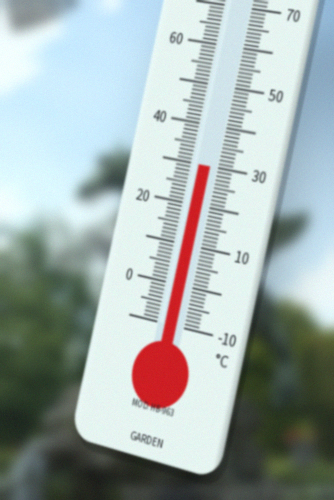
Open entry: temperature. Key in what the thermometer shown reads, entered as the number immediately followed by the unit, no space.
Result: 30°C
